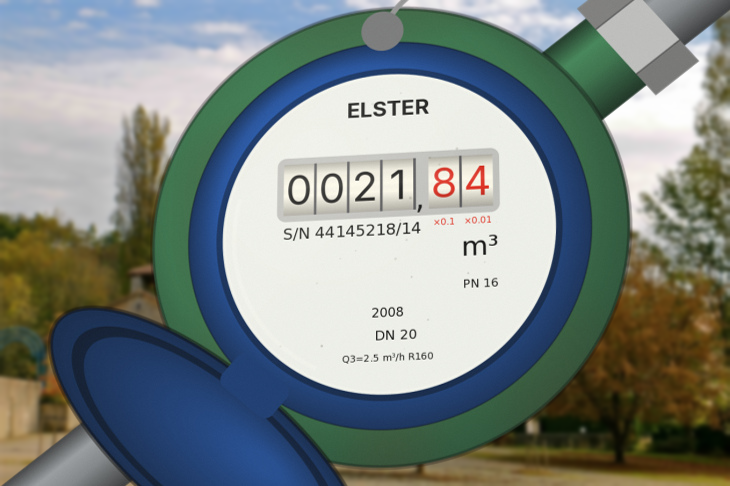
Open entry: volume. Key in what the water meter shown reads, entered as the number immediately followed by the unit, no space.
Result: 21.84m³
